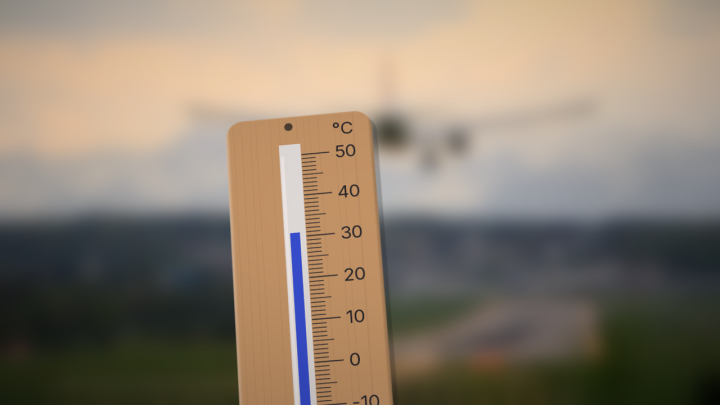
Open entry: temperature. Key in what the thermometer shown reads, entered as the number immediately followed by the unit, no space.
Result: 31°C
